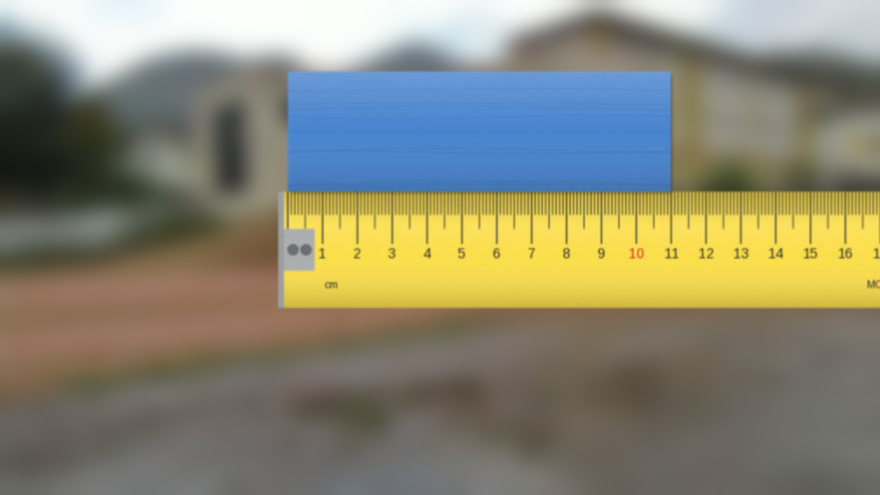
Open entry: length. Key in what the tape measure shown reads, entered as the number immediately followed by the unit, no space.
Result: 11cm
